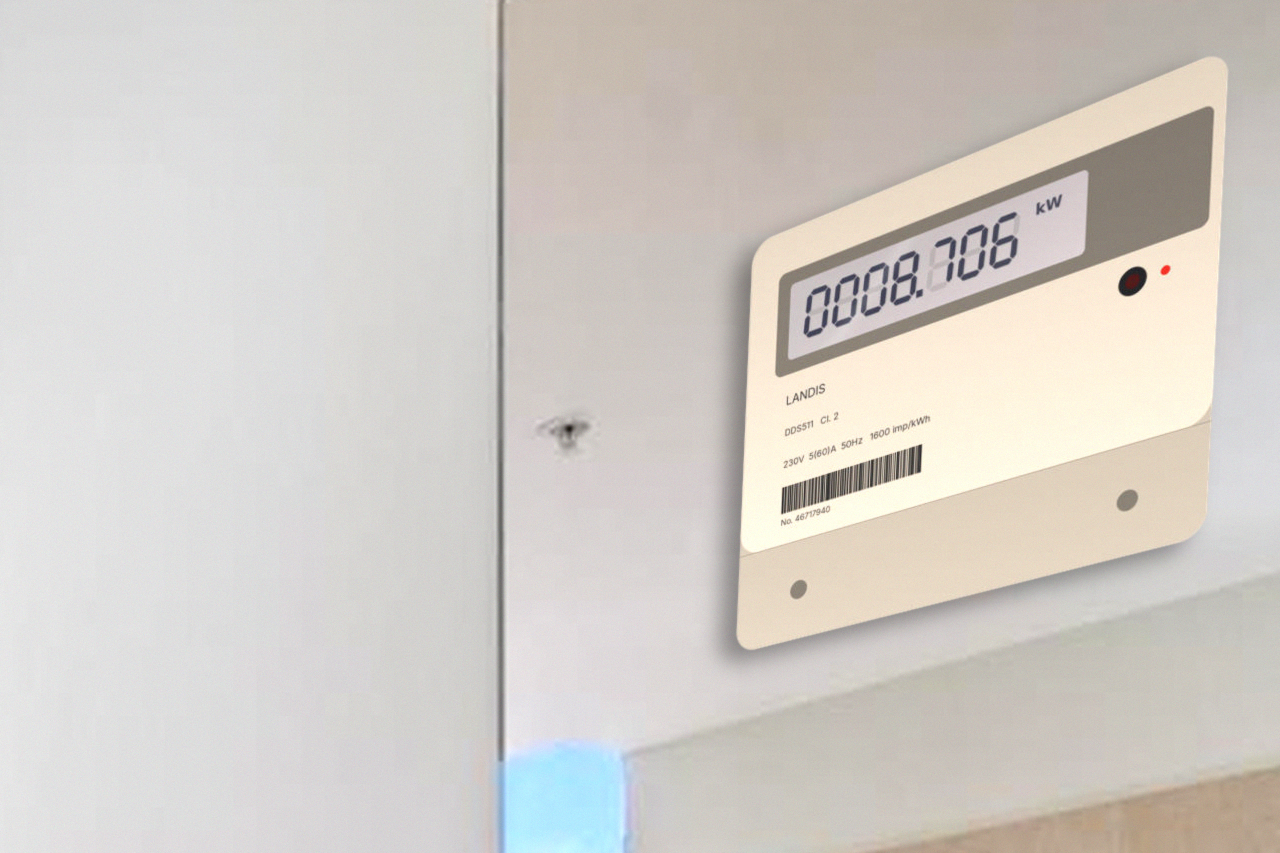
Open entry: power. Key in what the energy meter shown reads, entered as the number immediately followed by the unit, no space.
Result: 8.706kW
